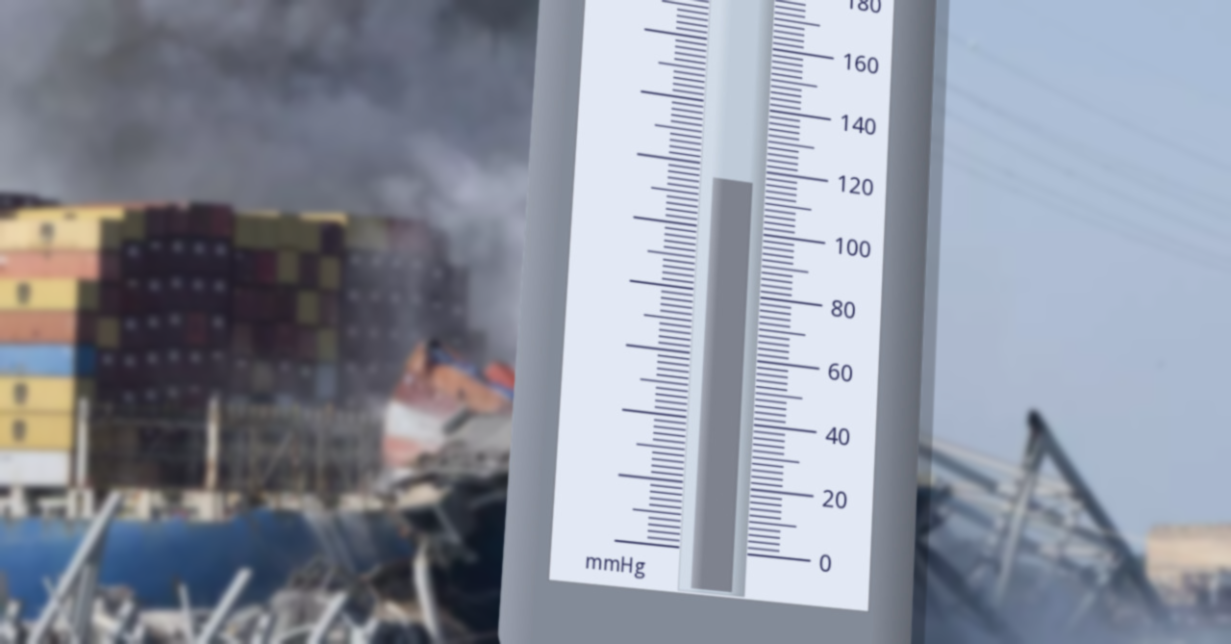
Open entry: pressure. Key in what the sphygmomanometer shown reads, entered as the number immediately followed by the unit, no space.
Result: 116mmHg
